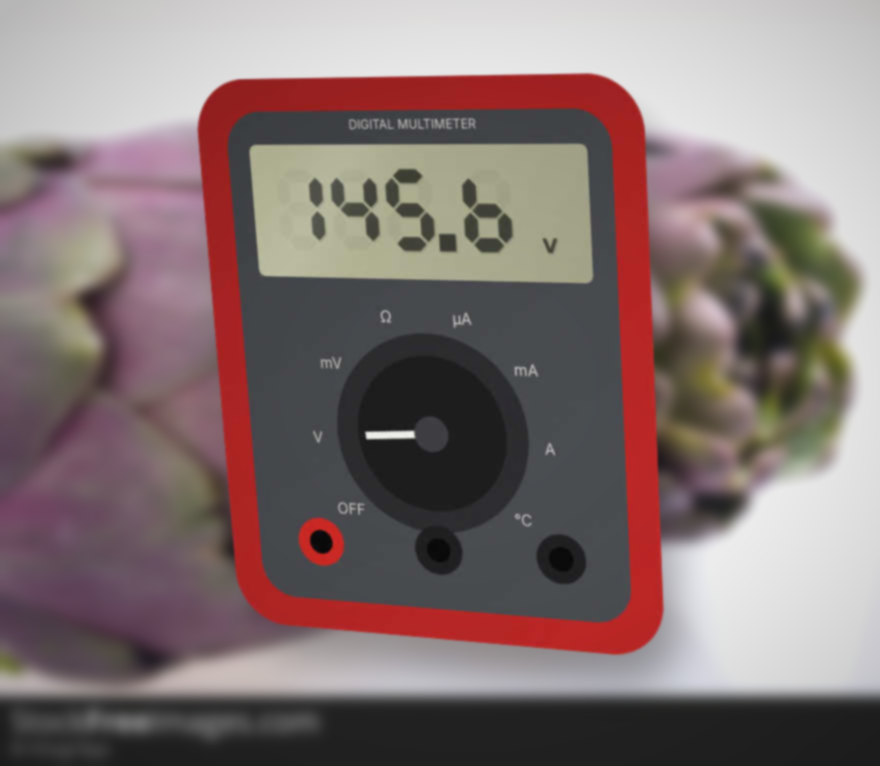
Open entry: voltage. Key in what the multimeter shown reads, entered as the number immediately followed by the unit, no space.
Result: 145.6V
